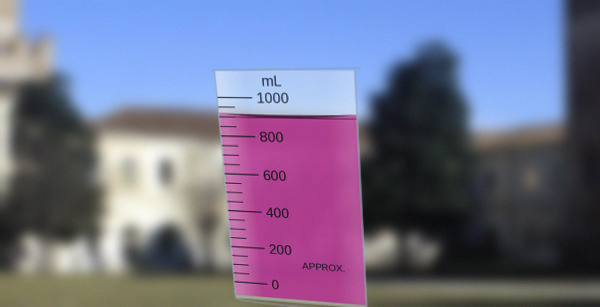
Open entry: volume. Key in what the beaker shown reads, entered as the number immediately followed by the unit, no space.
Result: 900mL
